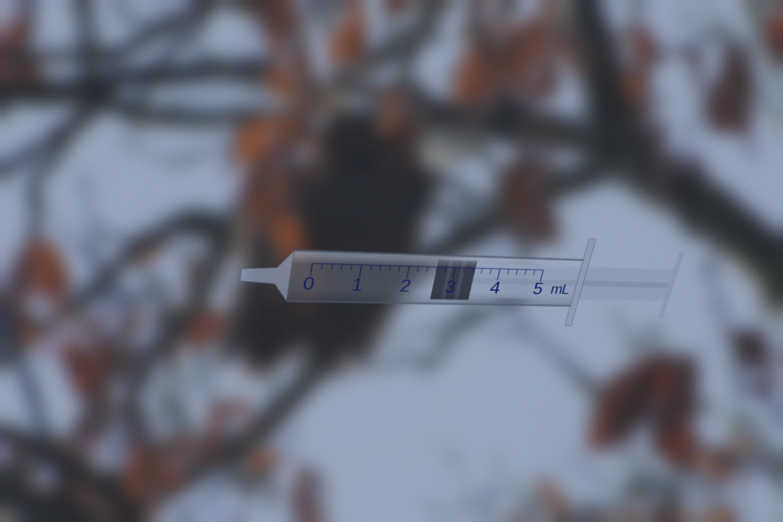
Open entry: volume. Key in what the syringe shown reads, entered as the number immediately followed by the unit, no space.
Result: 2.6mL
